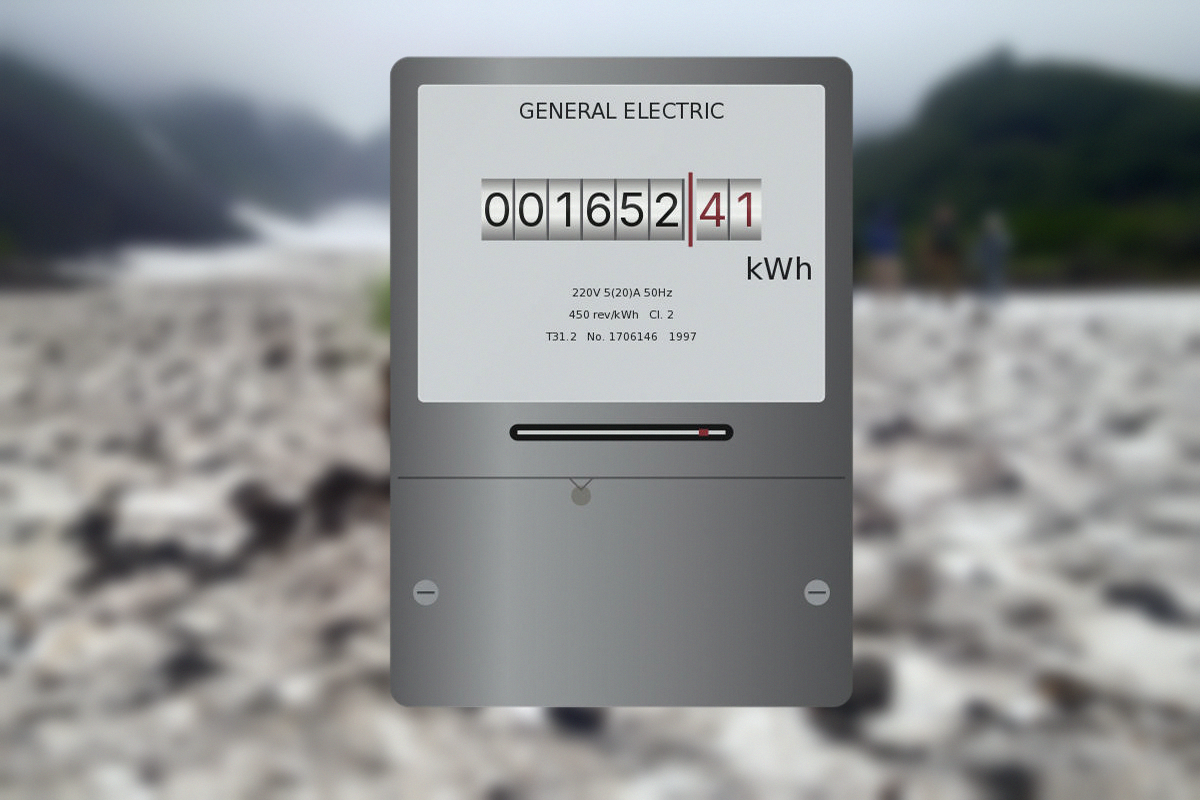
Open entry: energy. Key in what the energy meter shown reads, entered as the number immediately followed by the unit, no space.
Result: 1652.41kWh
